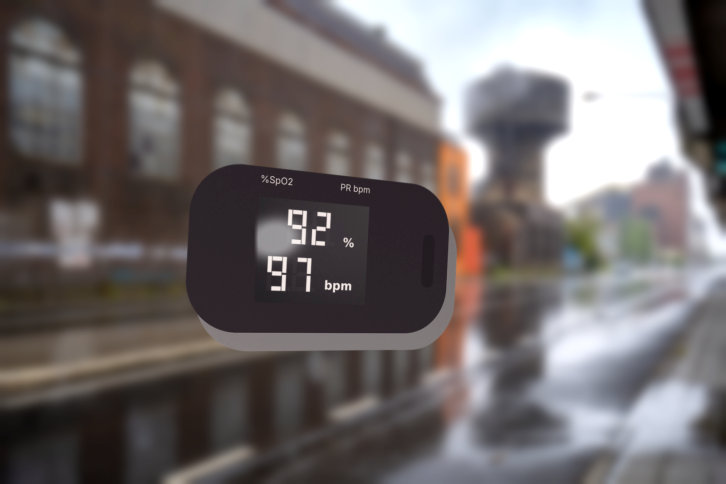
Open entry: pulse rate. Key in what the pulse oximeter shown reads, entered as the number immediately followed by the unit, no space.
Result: 97bpm
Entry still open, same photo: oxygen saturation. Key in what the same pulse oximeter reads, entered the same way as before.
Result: 92%
